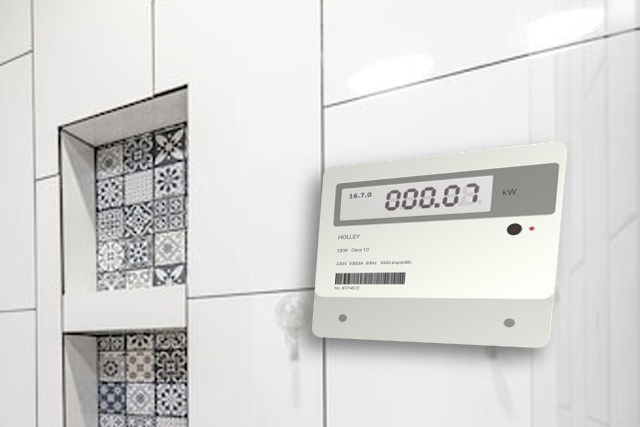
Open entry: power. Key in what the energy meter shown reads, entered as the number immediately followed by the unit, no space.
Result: 0.07kW
